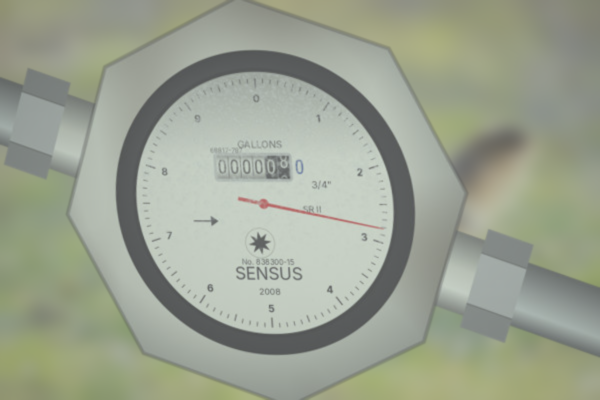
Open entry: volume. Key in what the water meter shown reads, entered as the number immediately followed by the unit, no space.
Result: 82.8gal
